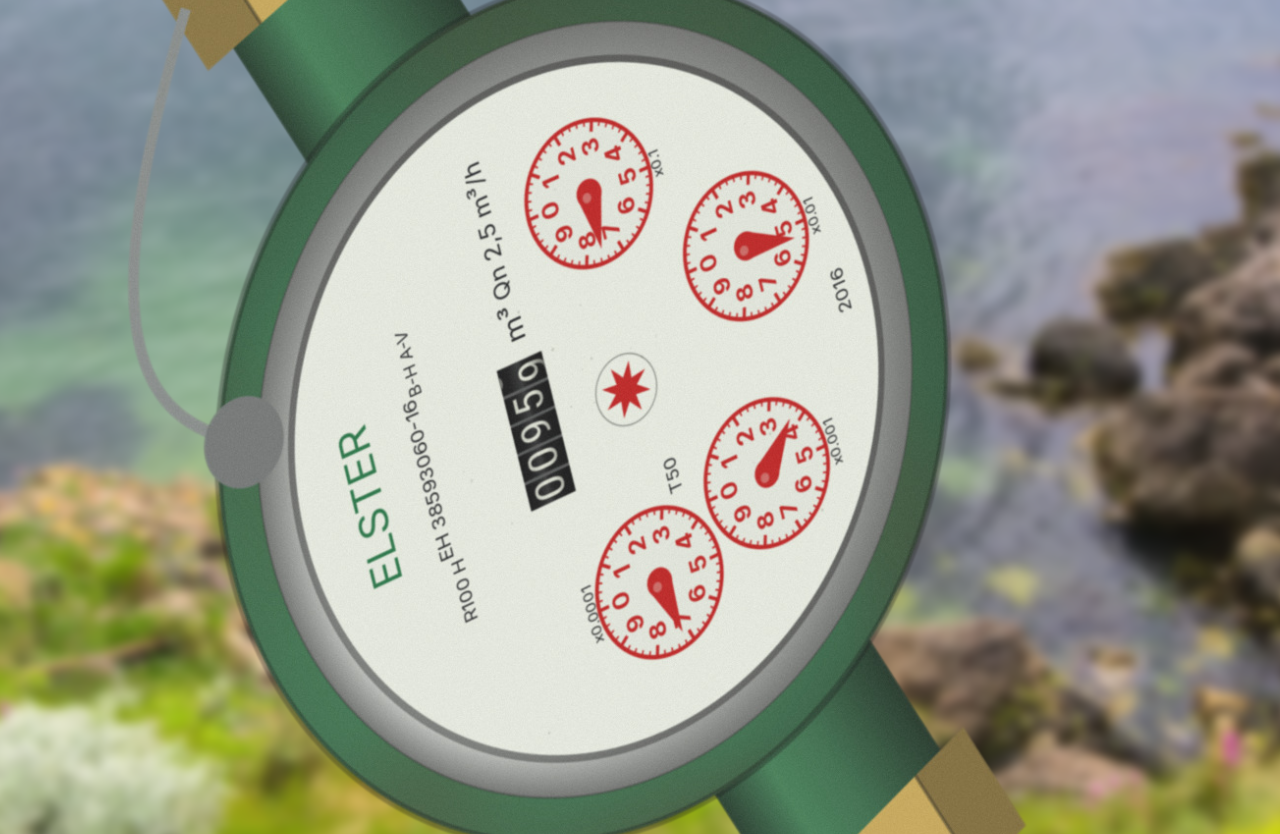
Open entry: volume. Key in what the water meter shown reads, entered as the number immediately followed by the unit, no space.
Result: 958.7537m³
